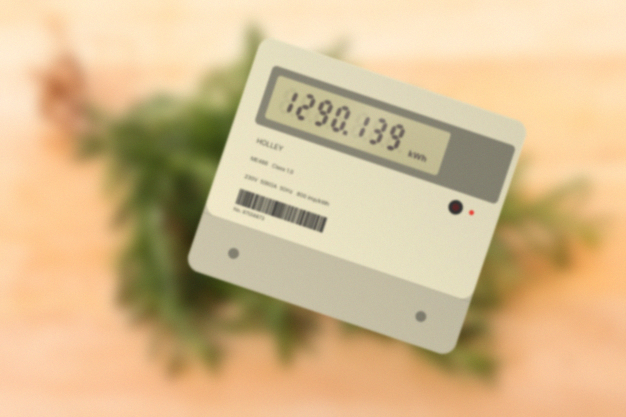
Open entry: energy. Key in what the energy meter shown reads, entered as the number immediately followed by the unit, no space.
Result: 1290.139kWh
